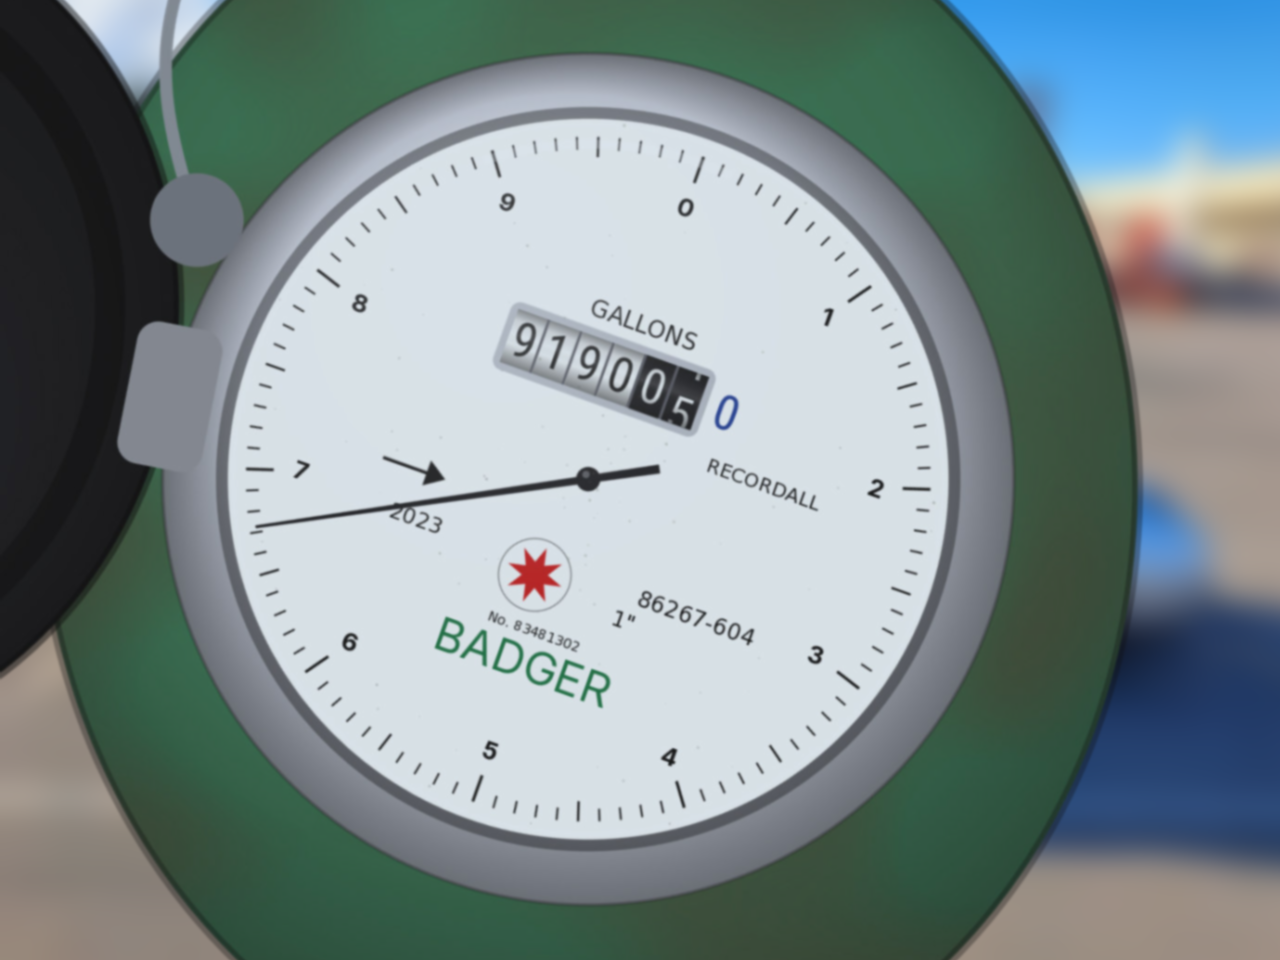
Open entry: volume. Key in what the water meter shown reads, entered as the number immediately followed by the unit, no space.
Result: 9190046.7gal
